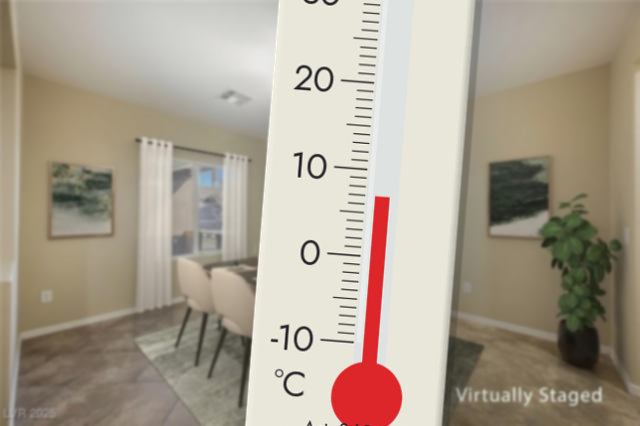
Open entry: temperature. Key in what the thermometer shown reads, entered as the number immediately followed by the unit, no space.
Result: 7°C
